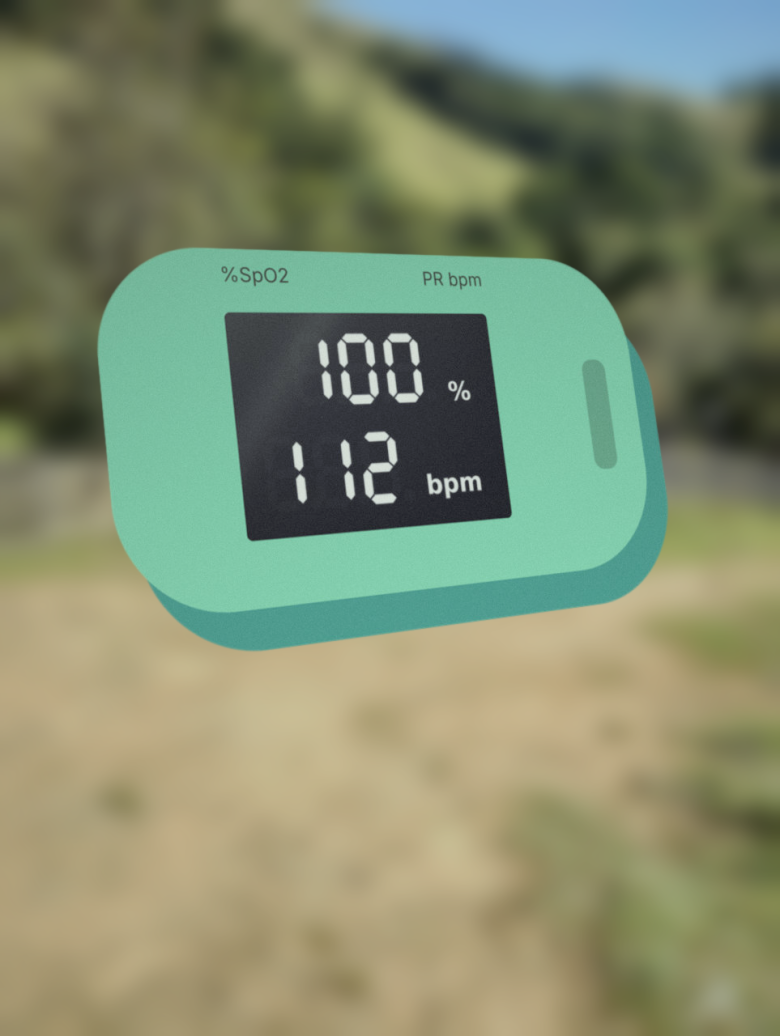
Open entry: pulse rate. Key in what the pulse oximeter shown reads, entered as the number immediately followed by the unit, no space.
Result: 112bpm
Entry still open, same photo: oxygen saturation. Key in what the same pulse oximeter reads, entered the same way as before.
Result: 100%
